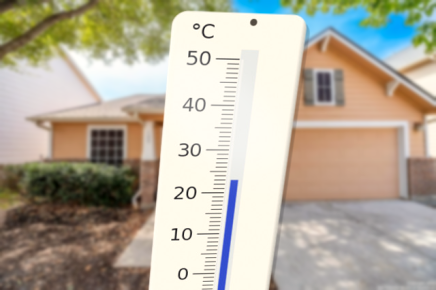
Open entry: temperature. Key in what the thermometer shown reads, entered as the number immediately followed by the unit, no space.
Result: 23°C
